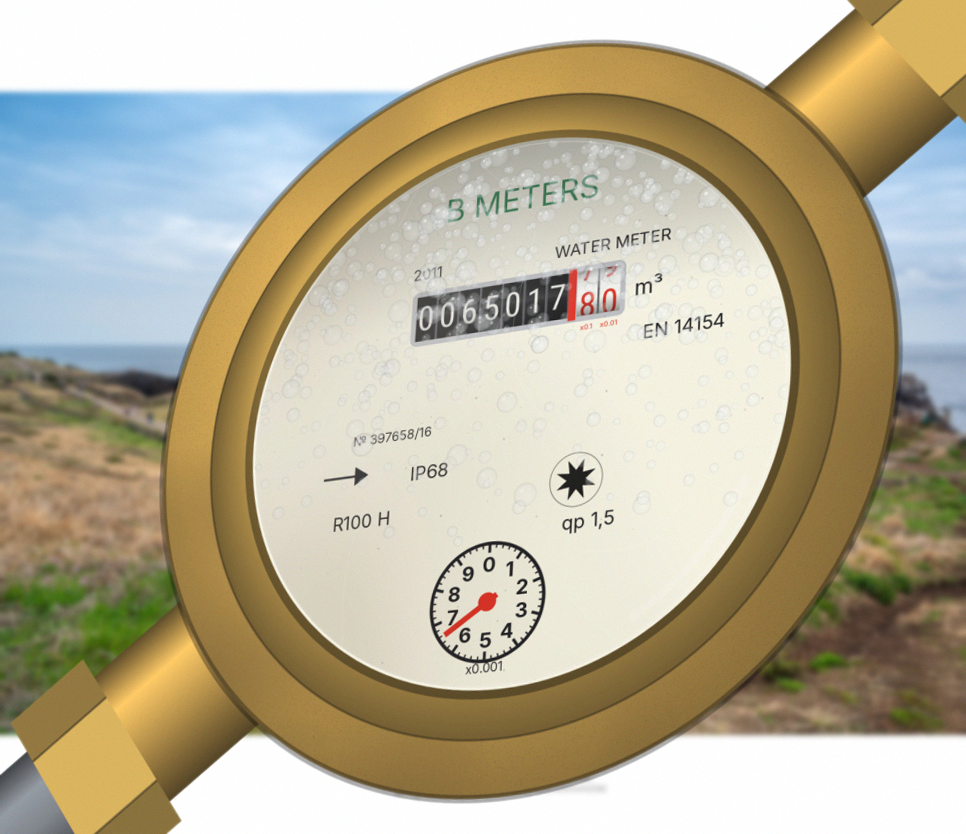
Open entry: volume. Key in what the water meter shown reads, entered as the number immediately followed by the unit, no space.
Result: 65017.796m³
